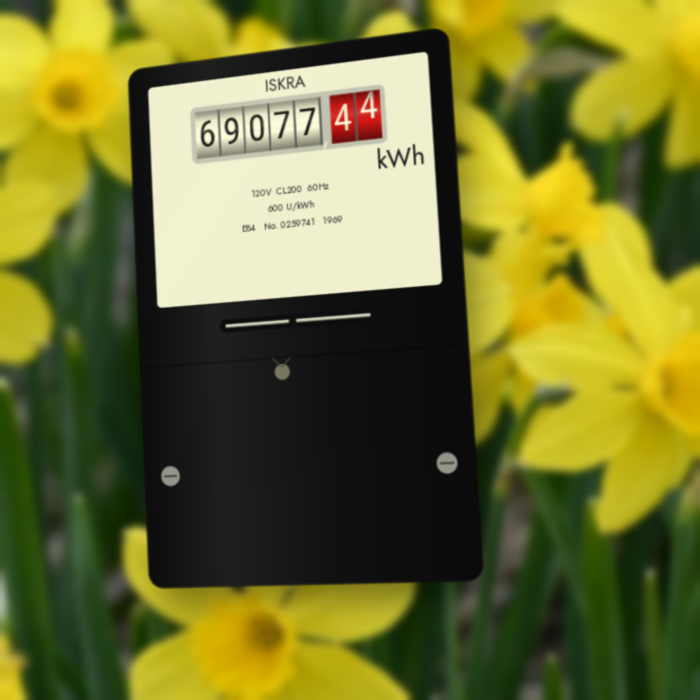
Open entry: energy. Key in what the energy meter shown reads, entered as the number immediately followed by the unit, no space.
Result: 69077.44kWh
